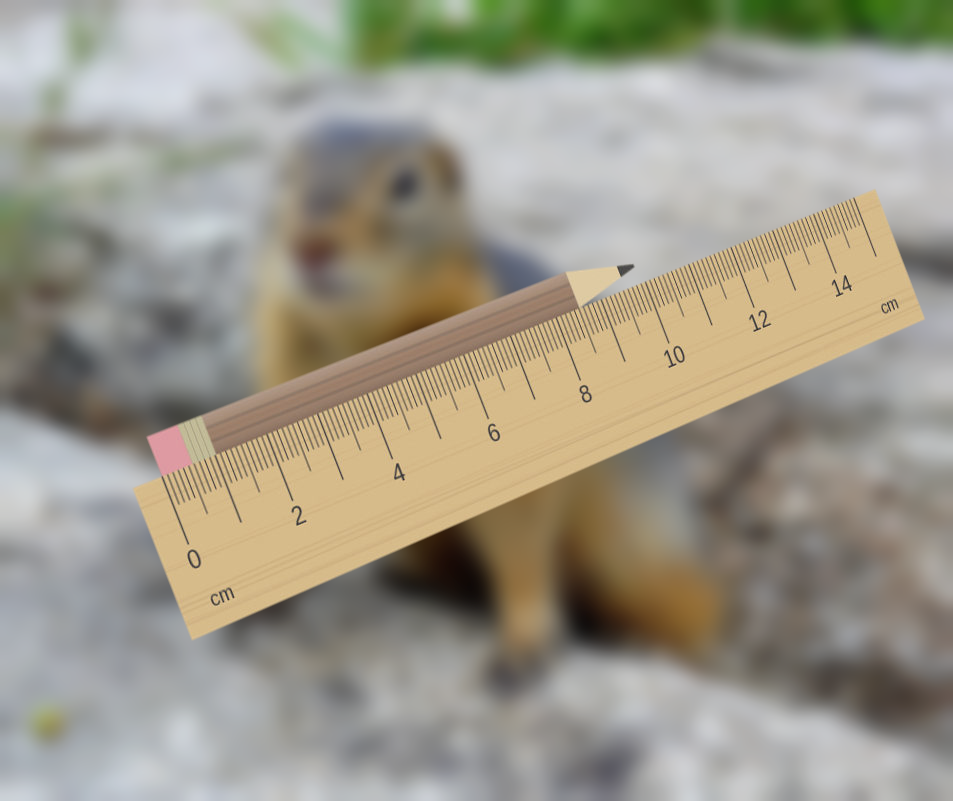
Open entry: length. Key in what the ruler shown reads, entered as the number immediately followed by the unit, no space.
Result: 9.9cm
